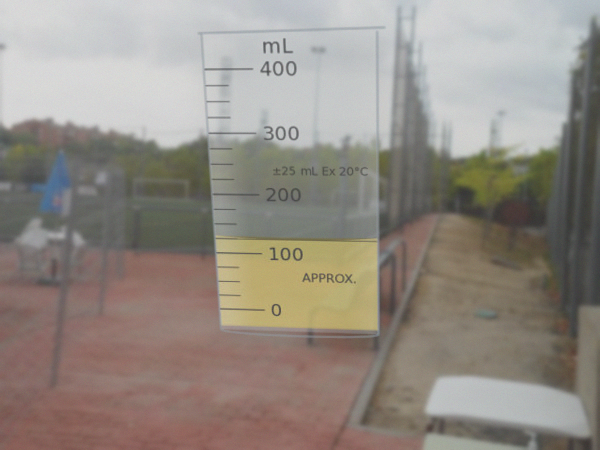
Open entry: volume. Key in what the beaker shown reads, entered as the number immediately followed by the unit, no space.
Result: 125mL
